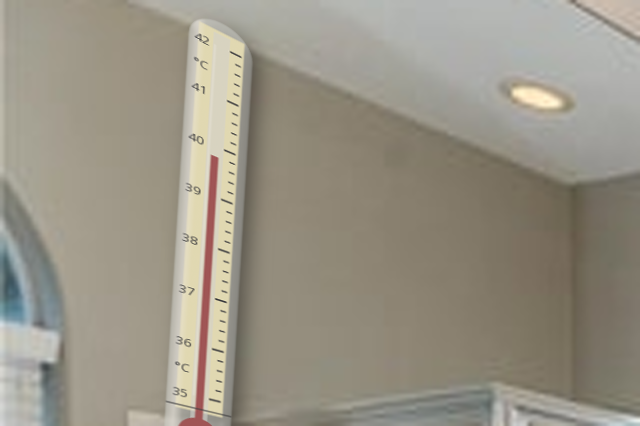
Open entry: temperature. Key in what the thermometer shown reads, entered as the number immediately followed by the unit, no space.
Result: 39.8°C
